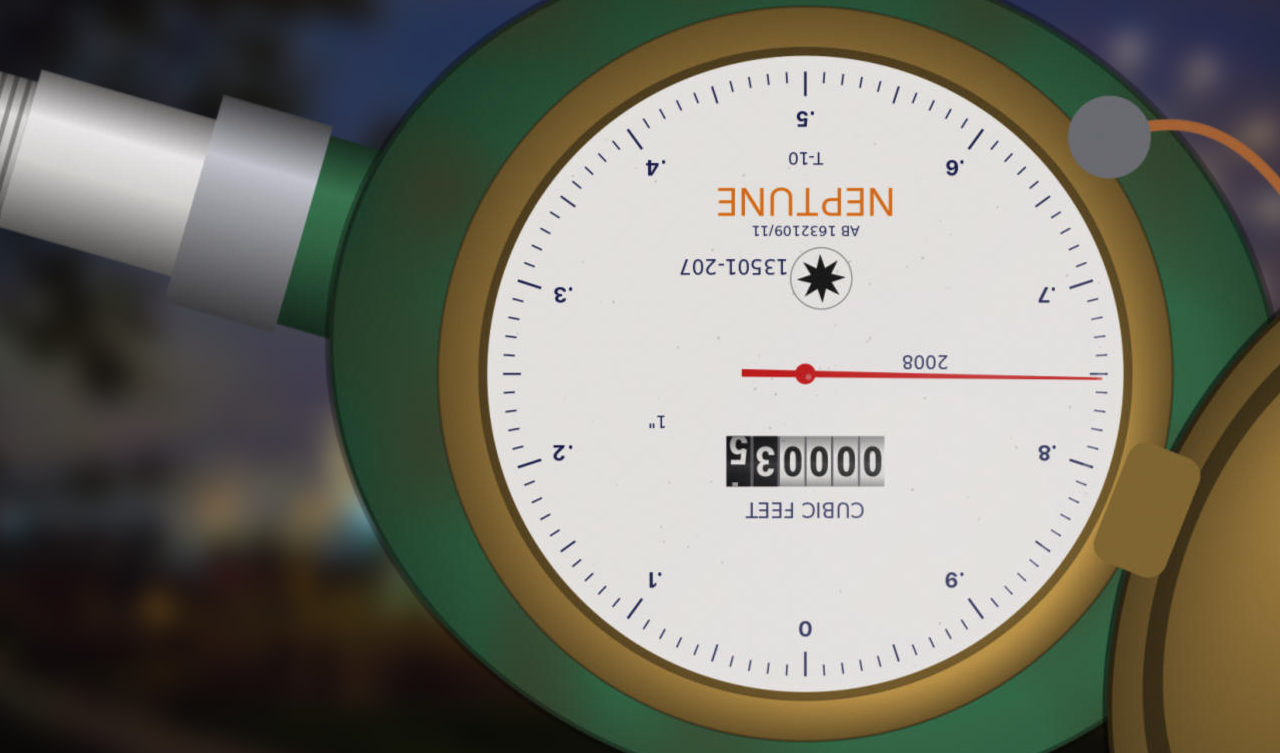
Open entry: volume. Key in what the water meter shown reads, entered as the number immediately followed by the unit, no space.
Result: 34.75ft³
